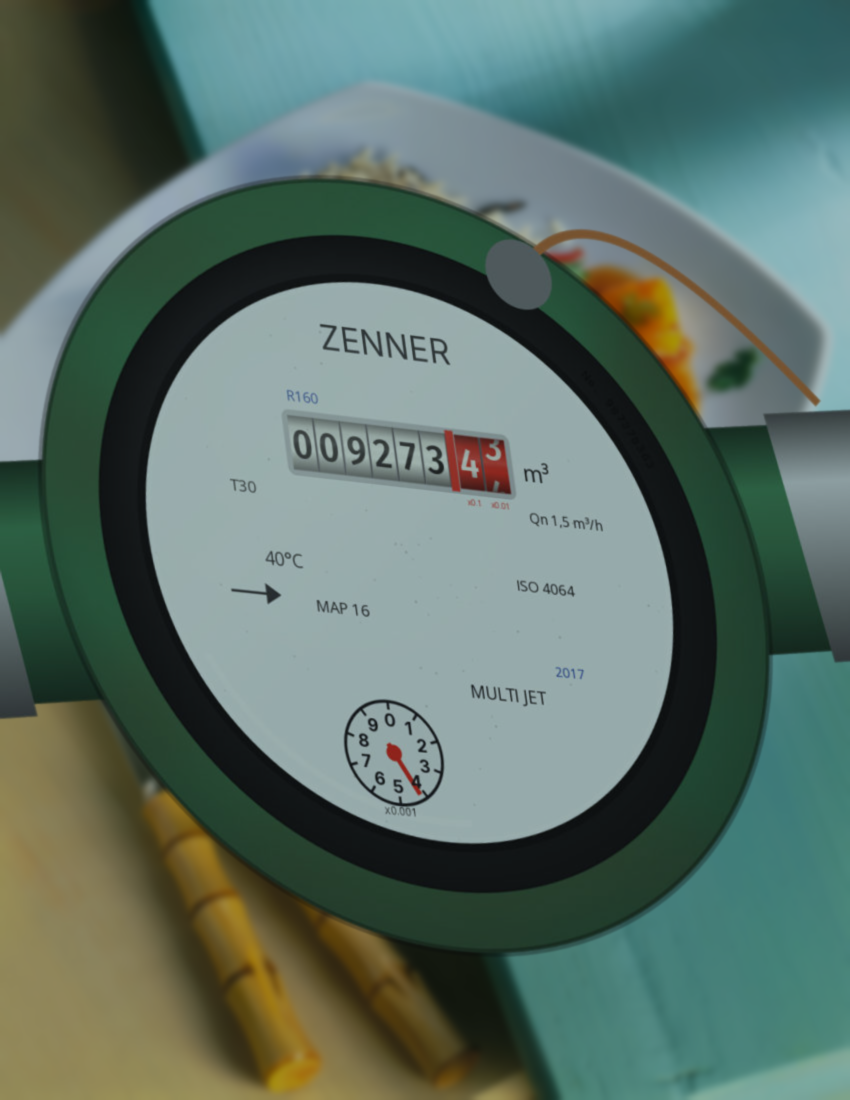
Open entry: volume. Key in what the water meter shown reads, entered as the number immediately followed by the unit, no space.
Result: 9273.434m³
